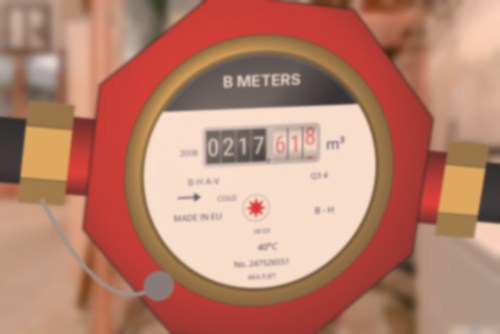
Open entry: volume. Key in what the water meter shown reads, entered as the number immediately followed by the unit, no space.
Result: 217.618m³
